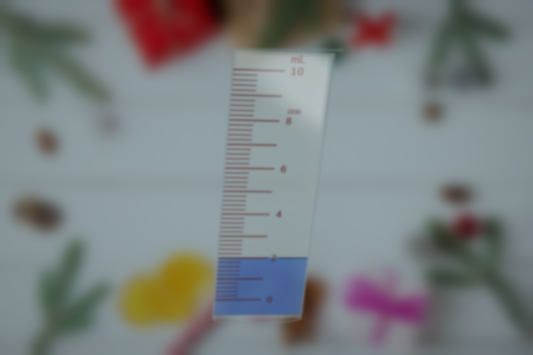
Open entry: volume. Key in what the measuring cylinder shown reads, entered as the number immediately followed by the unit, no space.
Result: 2mL
